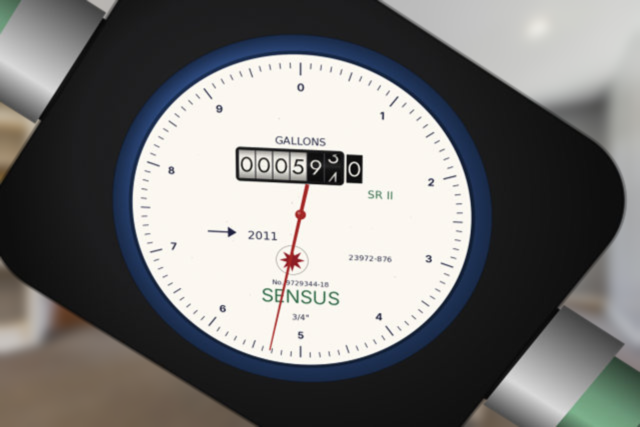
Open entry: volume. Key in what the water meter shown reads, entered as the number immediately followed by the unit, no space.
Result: 5935.3gal
